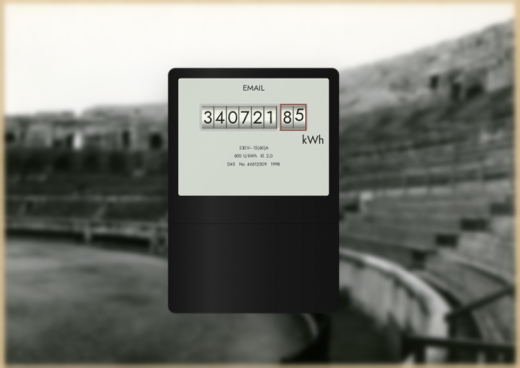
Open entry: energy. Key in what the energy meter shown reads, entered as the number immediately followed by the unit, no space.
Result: 340721.85kWh
